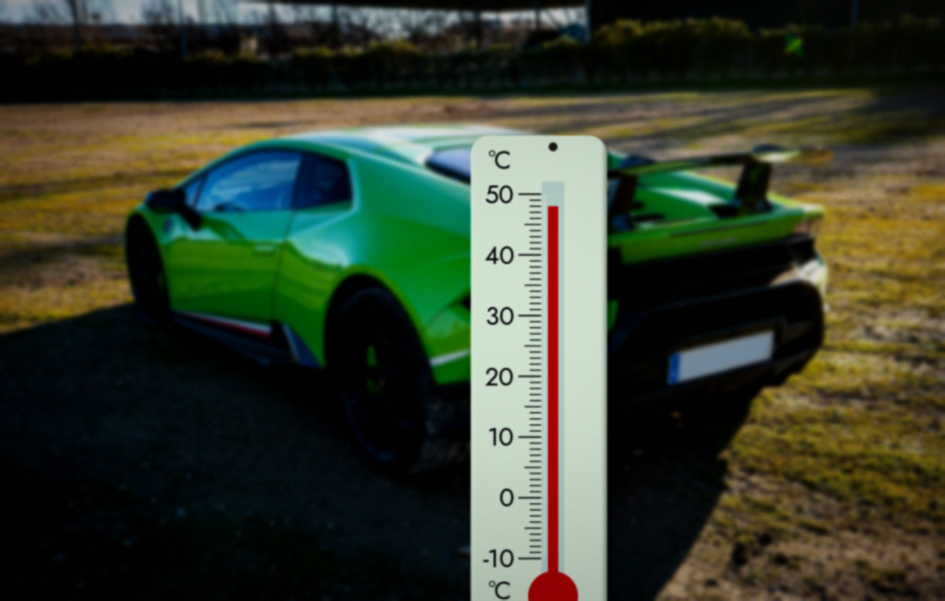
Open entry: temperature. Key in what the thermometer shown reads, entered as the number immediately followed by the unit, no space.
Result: 48°C
